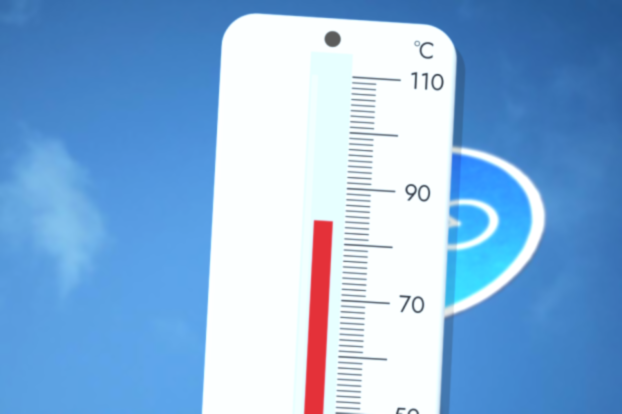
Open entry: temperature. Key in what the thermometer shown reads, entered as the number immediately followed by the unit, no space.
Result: 84°C
